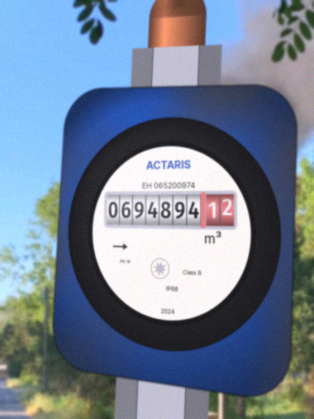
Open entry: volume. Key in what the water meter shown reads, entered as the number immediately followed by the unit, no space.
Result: 694894.12m³
